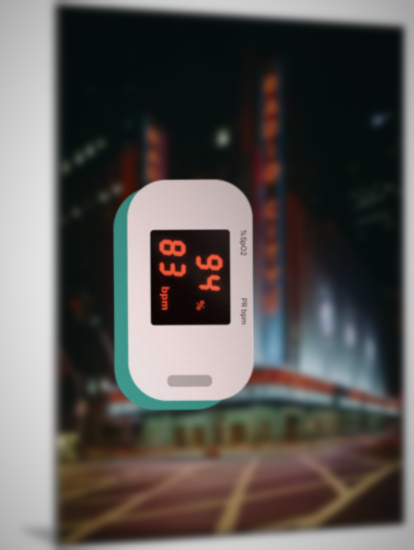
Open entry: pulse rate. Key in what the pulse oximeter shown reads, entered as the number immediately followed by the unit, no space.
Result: 83bpm
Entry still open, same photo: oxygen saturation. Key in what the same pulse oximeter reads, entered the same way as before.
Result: 94%
